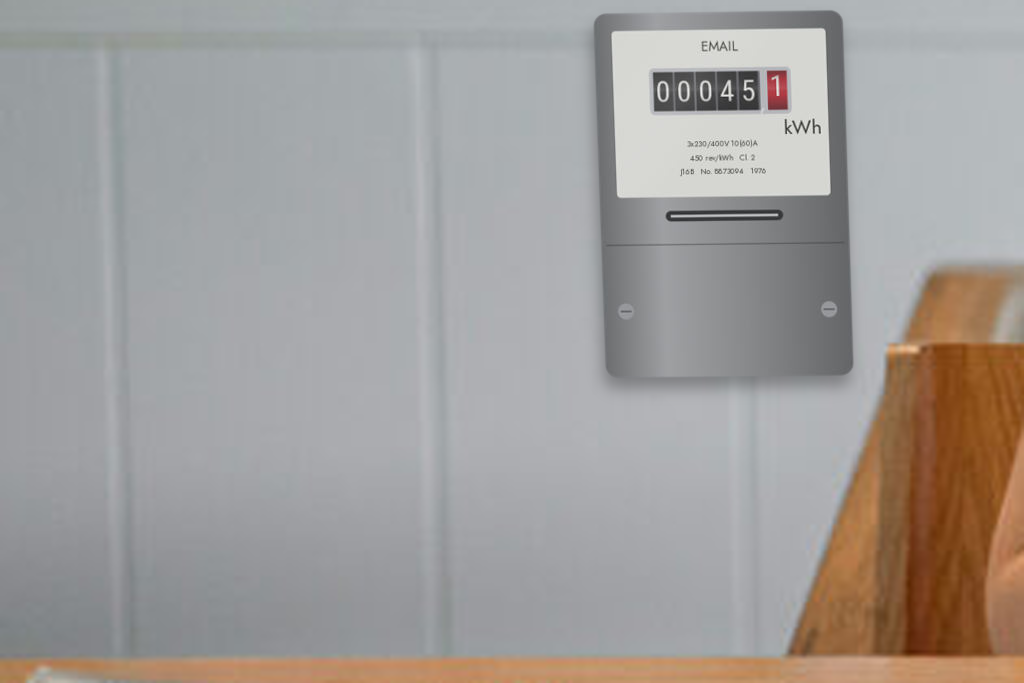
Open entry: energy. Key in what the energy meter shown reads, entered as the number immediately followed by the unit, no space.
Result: 45.1kWh
